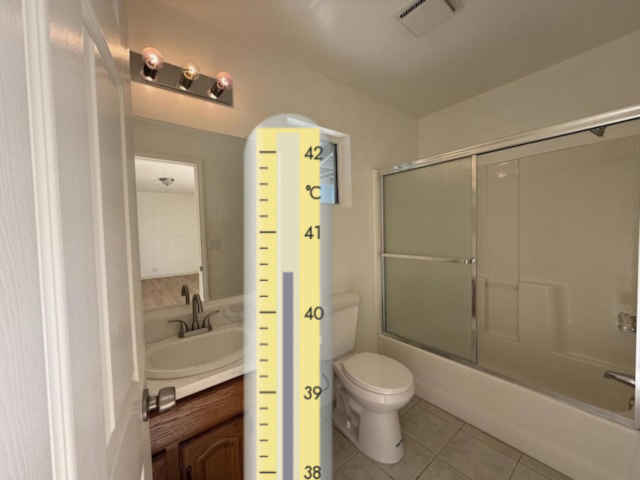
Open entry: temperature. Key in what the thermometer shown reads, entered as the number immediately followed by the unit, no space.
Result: 40.5°C
